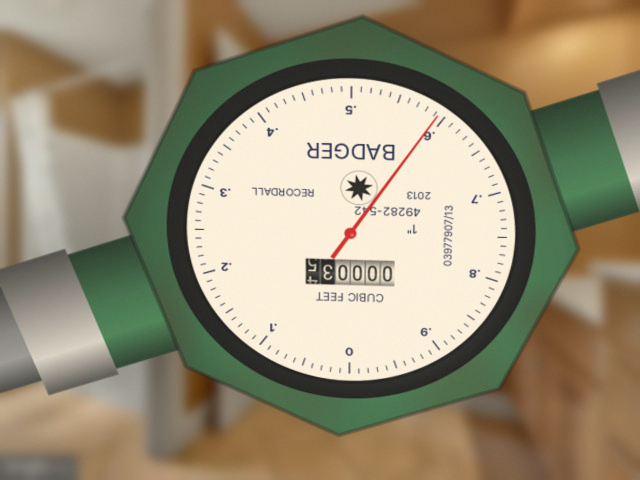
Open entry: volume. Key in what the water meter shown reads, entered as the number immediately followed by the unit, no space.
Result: 34.59ft³
